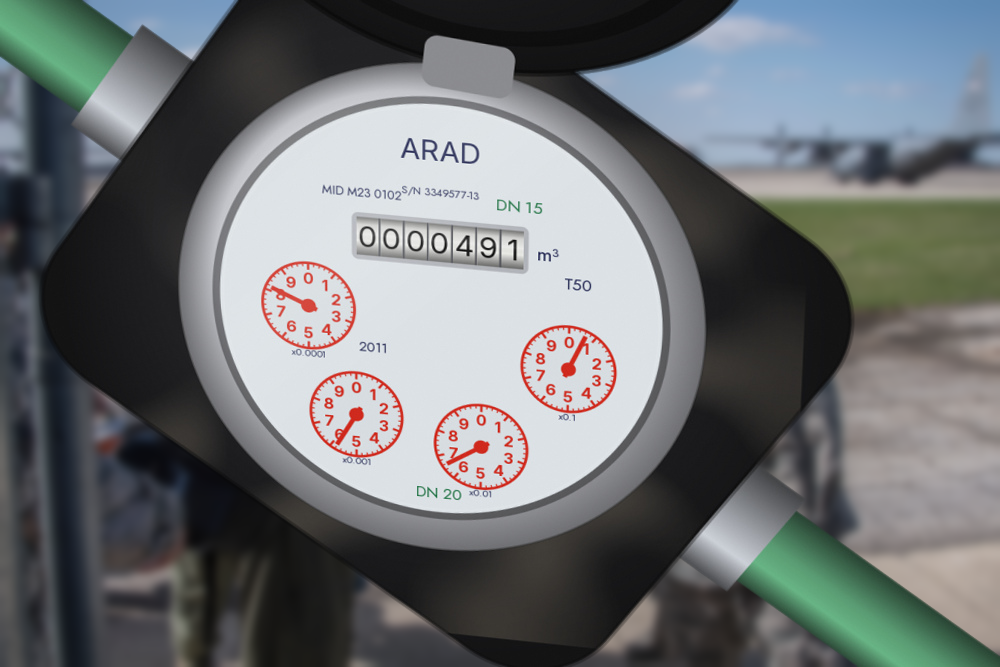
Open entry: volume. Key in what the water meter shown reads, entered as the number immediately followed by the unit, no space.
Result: 491.0658m³
